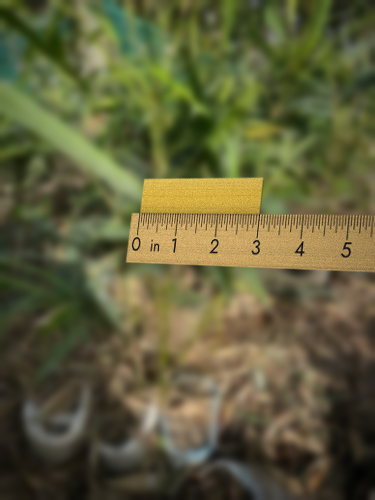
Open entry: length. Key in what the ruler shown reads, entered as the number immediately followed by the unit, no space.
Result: 3in
